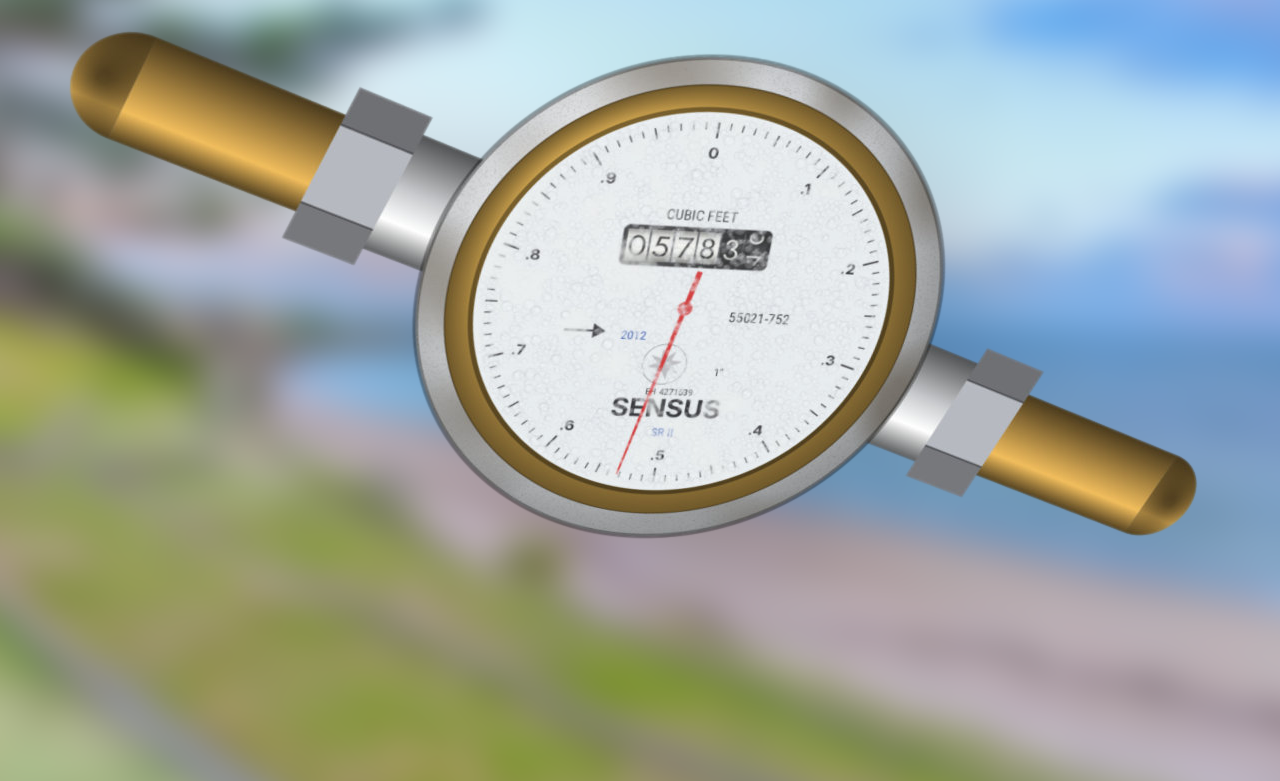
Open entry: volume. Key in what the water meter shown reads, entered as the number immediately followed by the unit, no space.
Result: 57836.53ft³
